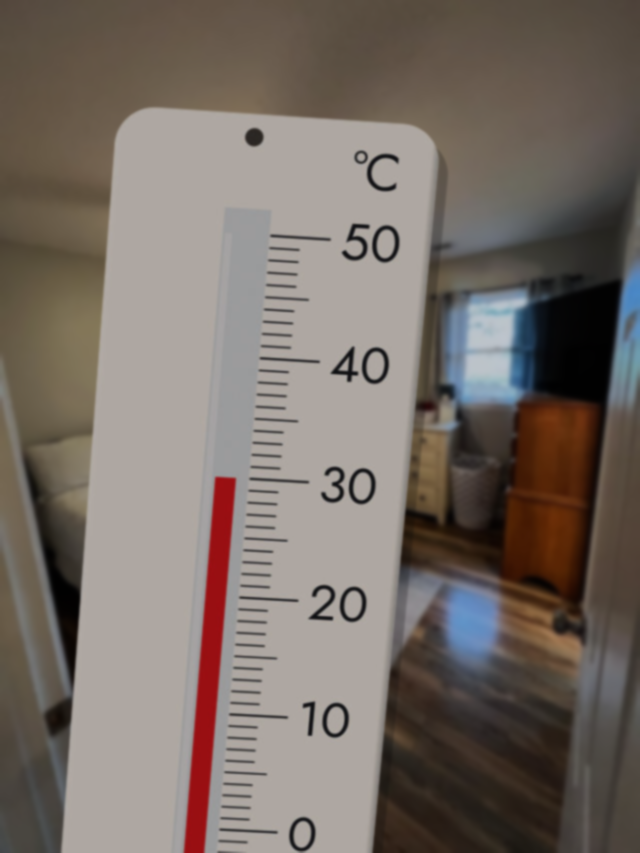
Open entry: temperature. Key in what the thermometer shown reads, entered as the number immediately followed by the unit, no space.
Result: 30°C
